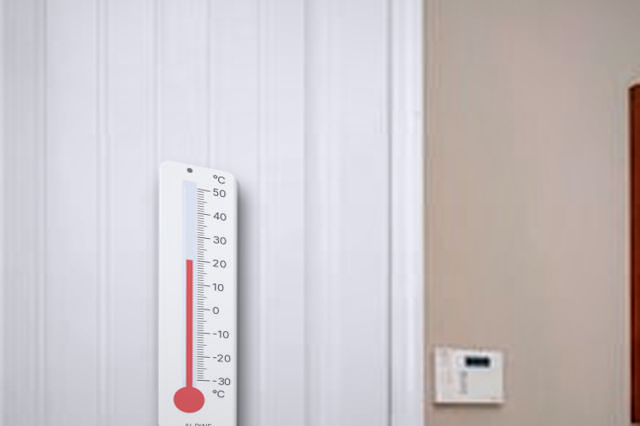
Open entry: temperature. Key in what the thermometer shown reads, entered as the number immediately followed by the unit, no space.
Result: 20°C
